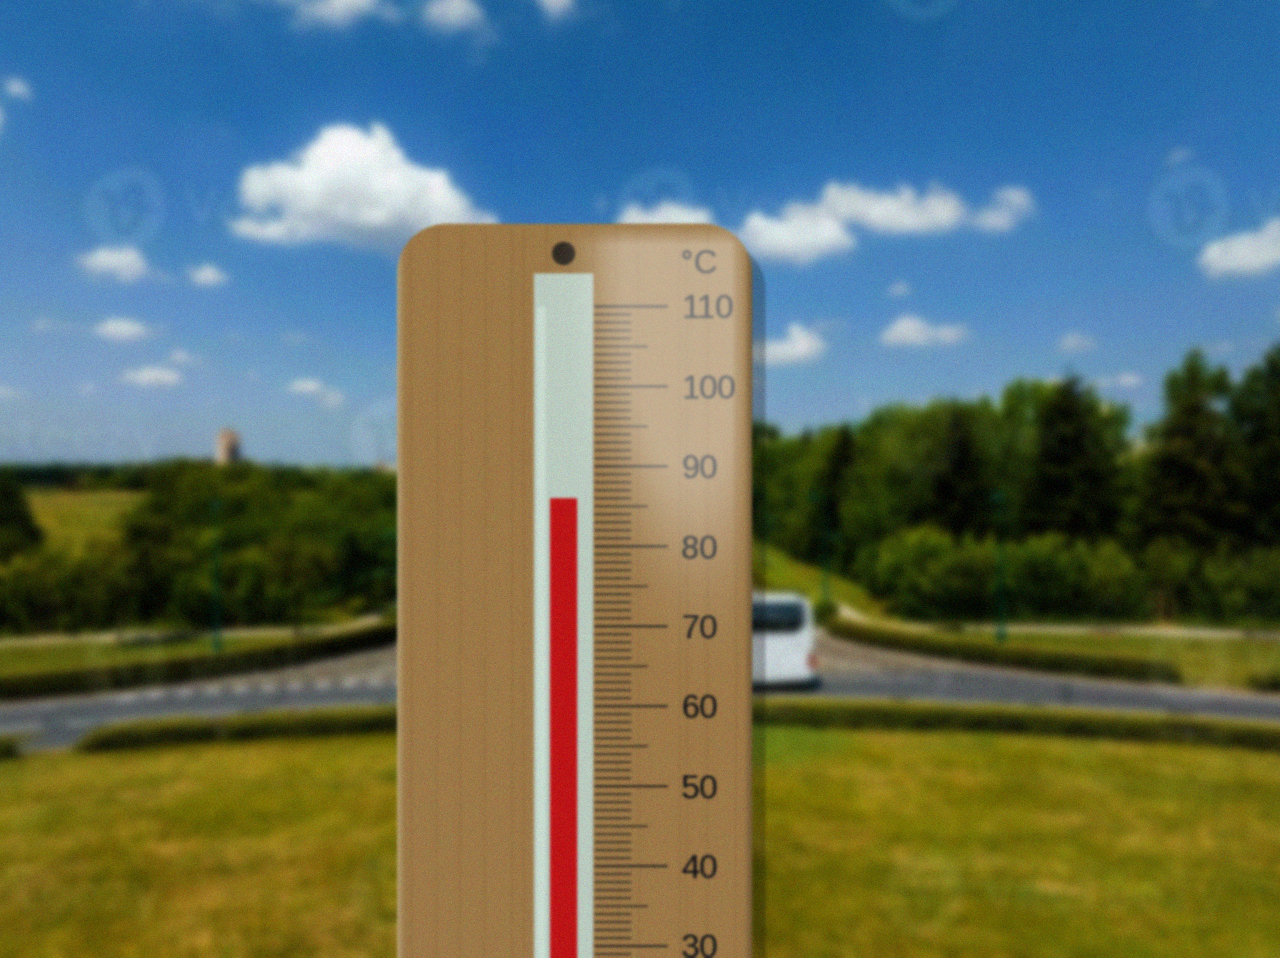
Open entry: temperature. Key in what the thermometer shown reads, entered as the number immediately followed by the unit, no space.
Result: 86°C
